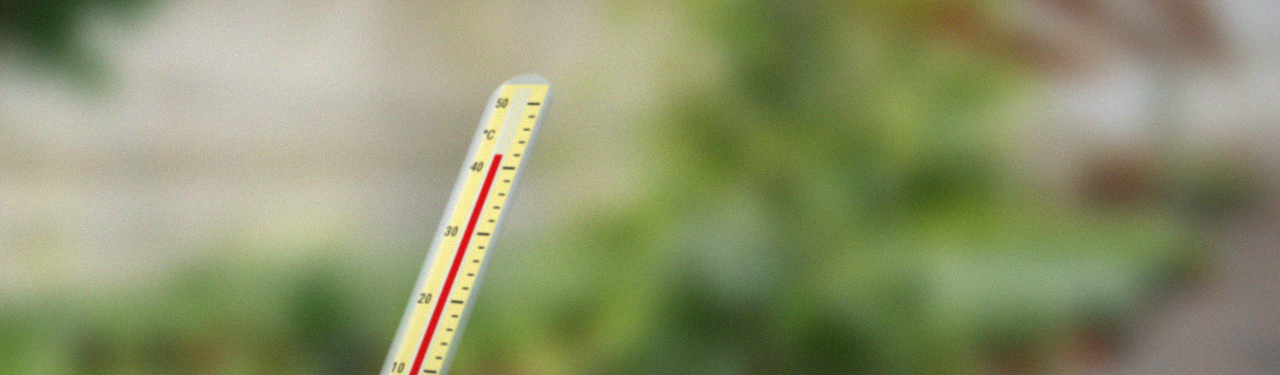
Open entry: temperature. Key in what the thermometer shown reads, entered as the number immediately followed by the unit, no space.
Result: 42°C
